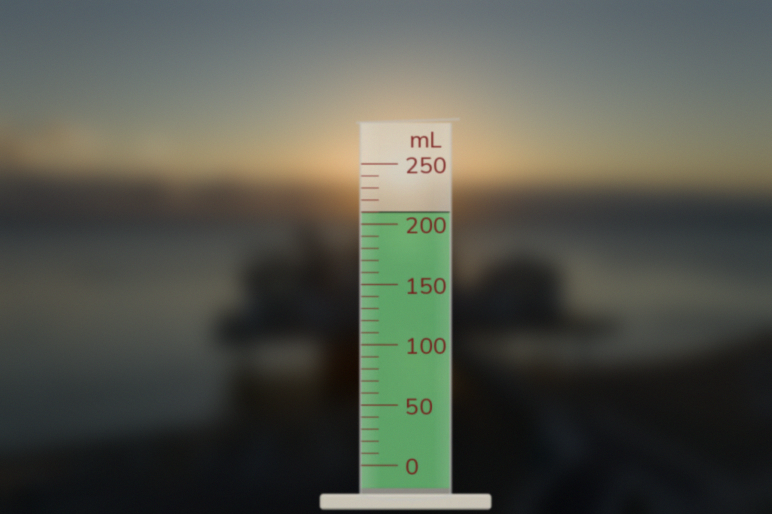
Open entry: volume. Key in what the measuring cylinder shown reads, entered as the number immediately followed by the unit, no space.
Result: 210mL
